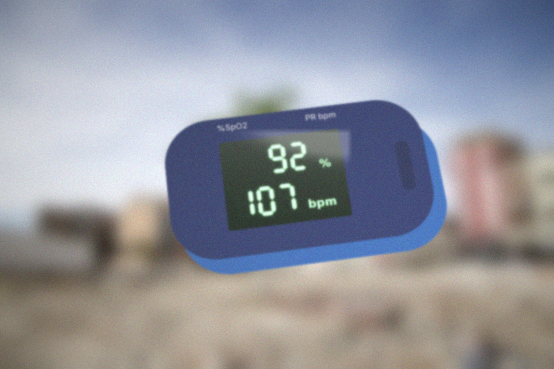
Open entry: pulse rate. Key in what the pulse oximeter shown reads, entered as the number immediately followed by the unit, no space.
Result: 107bpm
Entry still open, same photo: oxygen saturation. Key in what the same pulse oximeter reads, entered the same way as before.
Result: 92%
